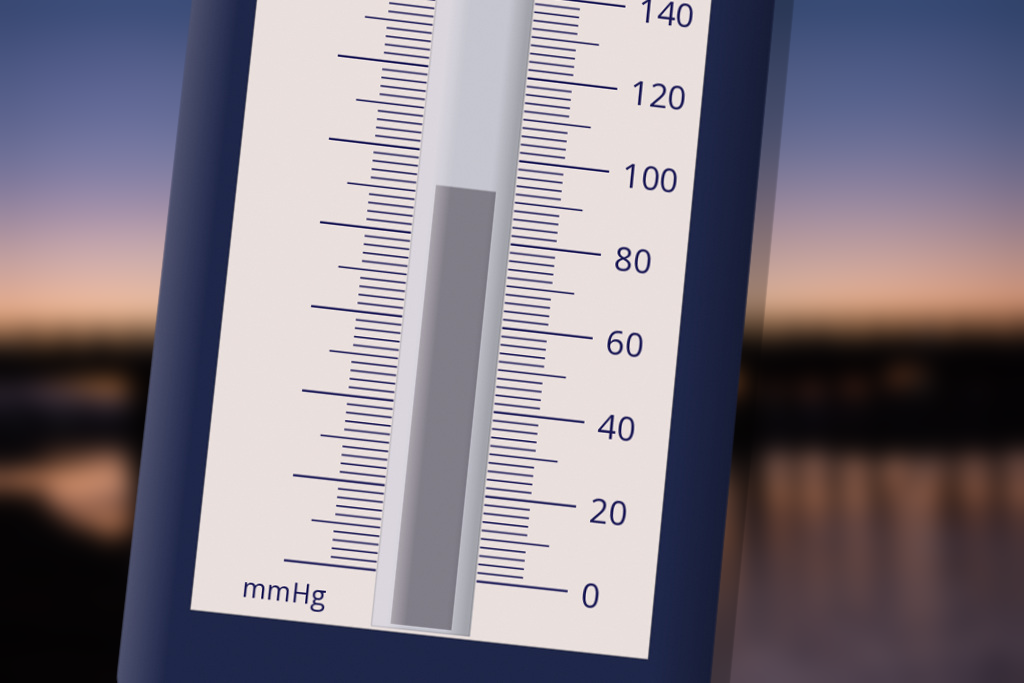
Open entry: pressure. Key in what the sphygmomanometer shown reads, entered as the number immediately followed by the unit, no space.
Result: 92mmHg
